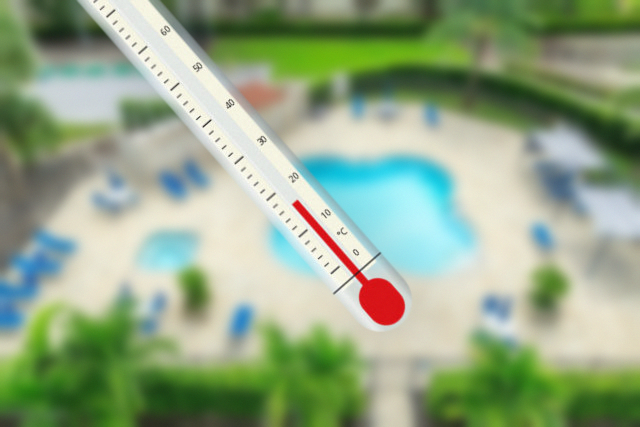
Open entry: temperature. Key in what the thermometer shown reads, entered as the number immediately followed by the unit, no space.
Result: 16°C
